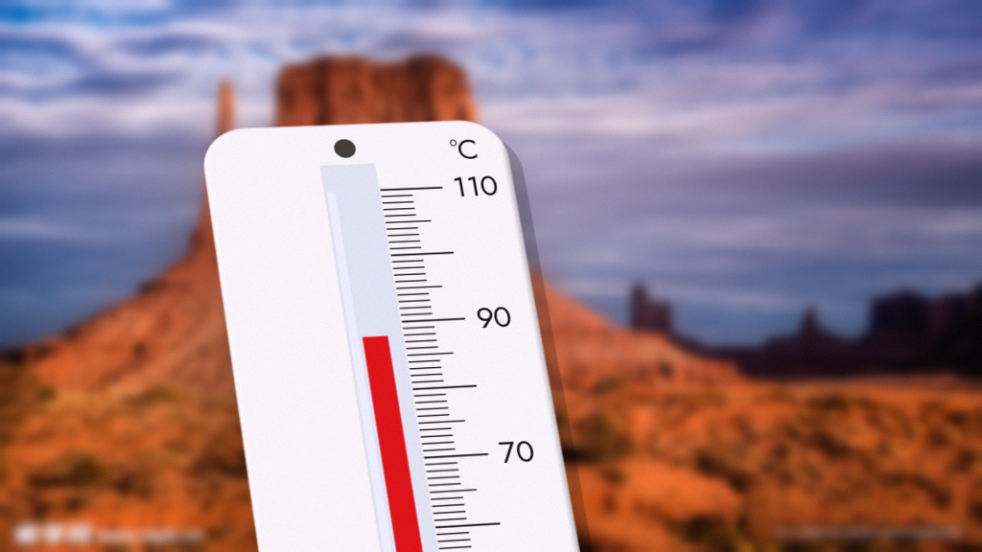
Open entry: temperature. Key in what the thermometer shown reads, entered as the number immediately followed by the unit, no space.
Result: 88°C
